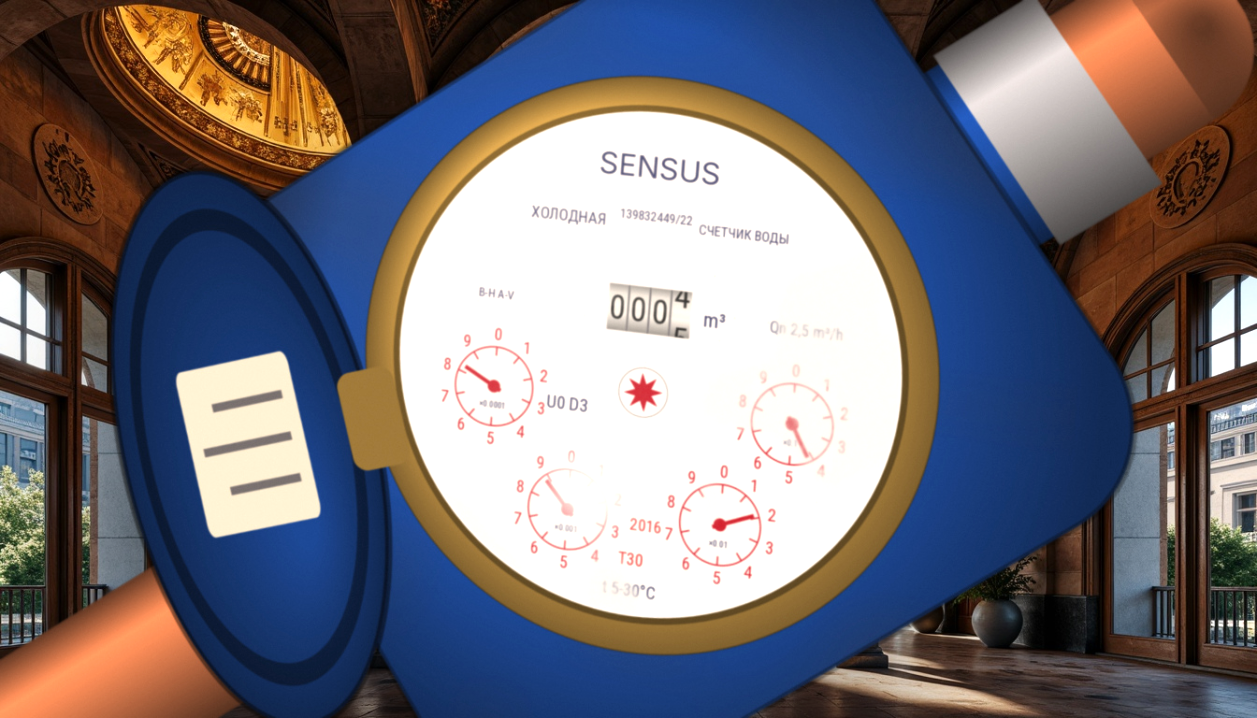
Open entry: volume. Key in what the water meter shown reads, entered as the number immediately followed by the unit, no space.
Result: 4.4188m³
